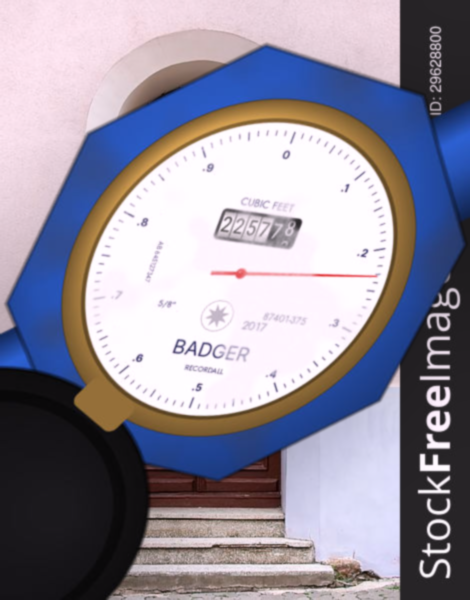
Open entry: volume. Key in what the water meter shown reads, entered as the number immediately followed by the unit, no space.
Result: 225778.23ft³
